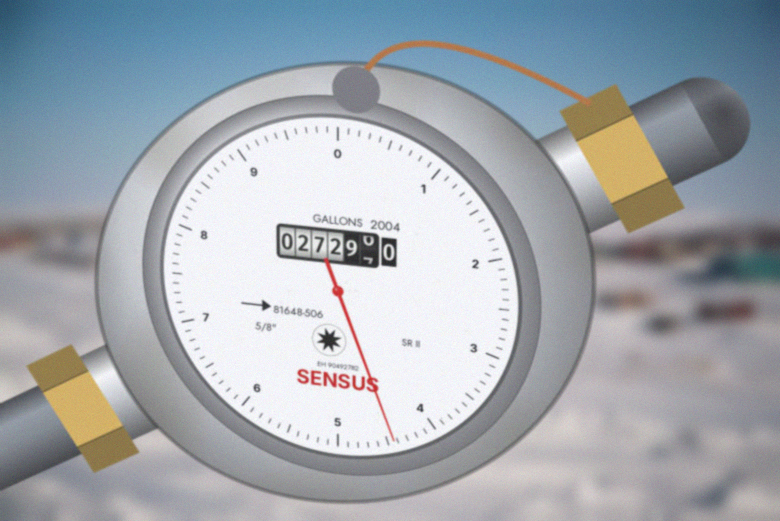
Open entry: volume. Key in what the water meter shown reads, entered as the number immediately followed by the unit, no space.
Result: 272964.4gal
